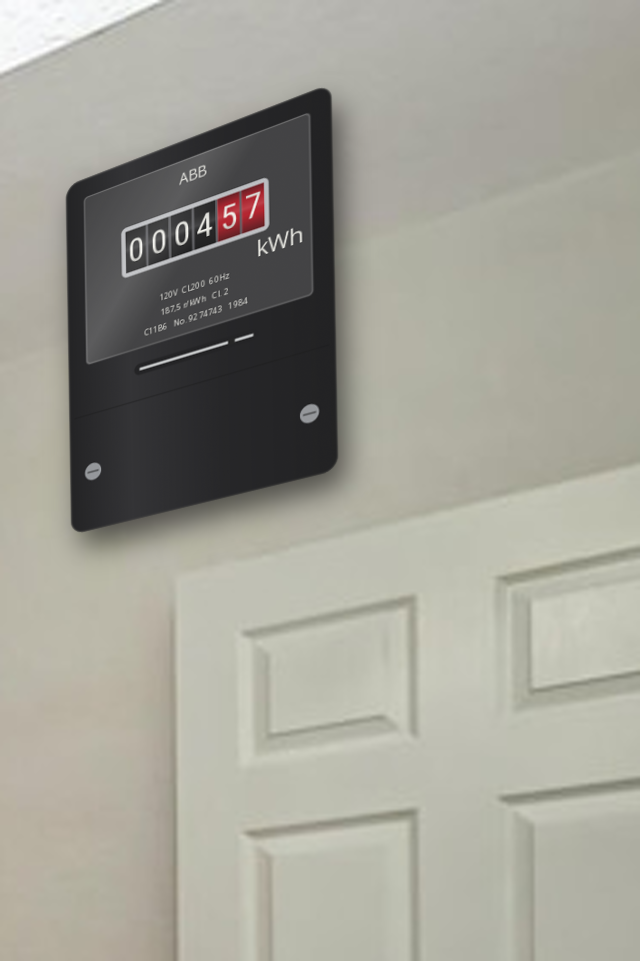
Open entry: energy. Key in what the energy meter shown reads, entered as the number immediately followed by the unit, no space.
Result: 4.57kWh
